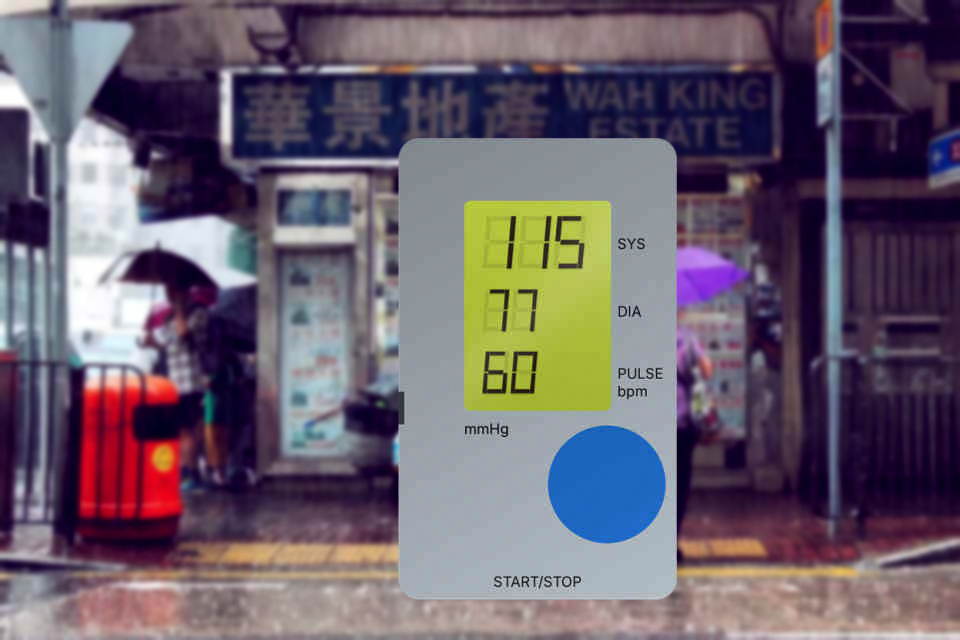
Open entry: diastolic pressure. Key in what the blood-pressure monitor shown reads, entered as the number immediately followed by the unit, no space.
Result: 77mmHg
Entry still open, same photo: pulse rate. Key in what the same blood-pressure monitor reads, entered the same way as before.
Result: 60bpm
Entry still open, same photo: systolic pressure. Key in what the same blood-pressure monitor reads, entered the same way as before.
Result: 115mmHg
